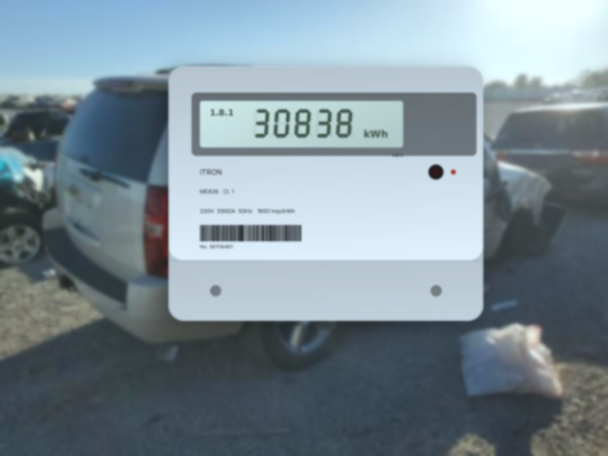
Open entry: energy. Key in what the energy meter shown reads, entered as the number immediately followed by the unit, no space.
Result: 30838kWh
